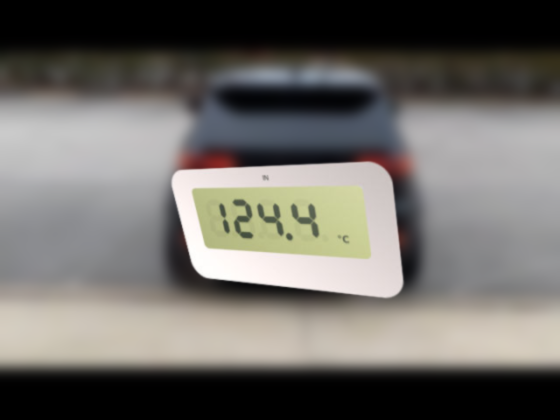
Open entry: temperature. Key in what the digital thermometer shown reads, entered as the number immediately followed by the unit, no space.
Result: 124.4°C
